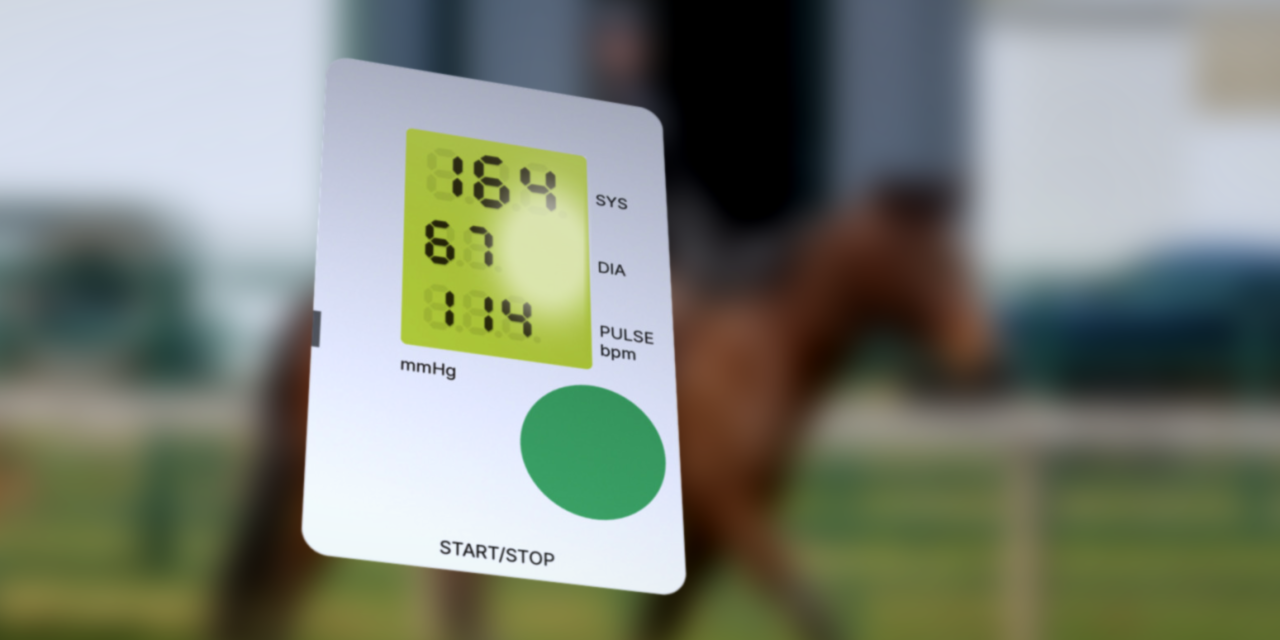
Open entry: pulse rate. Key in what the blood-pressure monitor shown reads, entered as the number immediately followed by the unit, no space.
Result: 114bpm
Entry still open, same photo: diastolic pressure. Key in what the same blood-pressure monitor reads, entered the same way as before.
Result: 67mmHg
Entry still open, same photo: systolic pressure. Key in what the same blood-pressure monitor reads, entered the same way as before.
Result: 164mmHg
